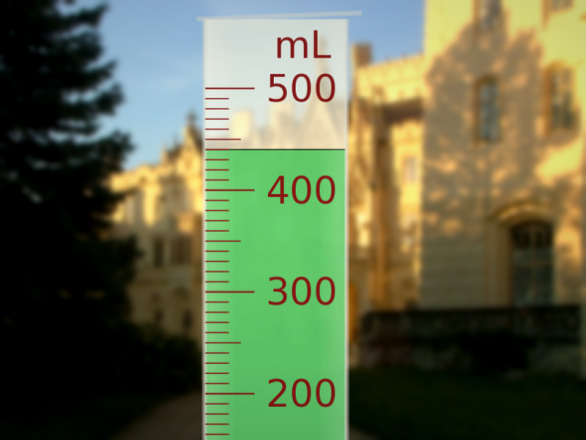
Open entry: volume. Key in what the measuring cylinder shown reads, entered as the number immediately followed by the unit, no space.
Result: 440mL
